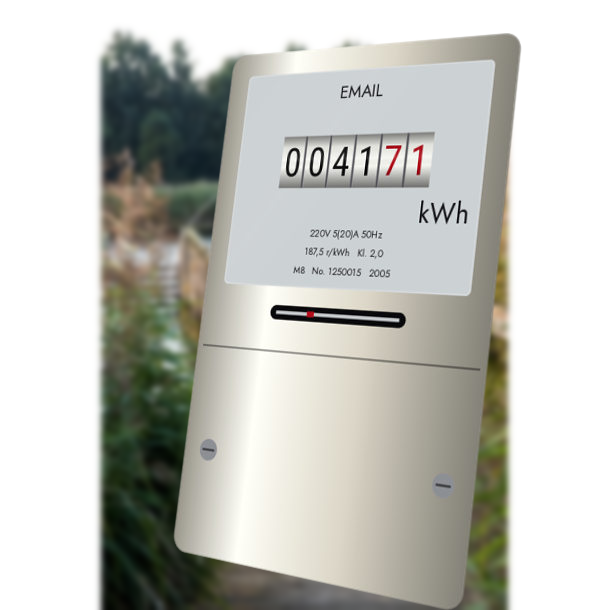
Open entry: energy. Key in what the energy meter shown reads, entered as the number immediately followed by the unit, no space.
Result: 41.71kWh
